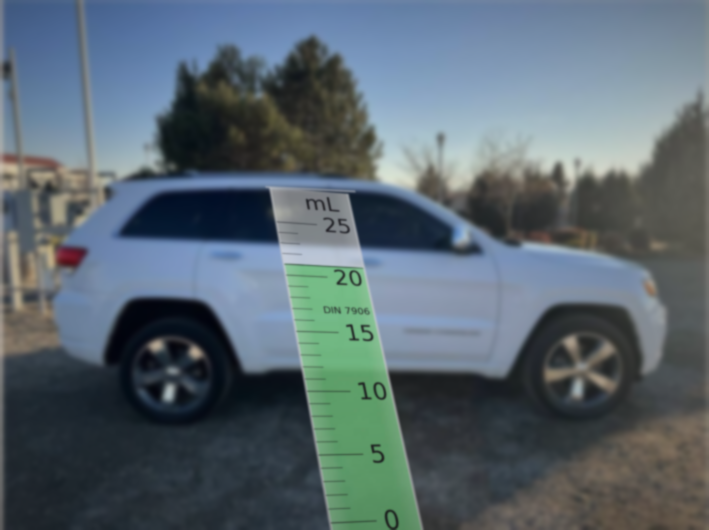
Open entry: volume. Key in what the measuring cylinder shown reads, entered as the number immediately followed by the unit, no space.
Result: 21mL
